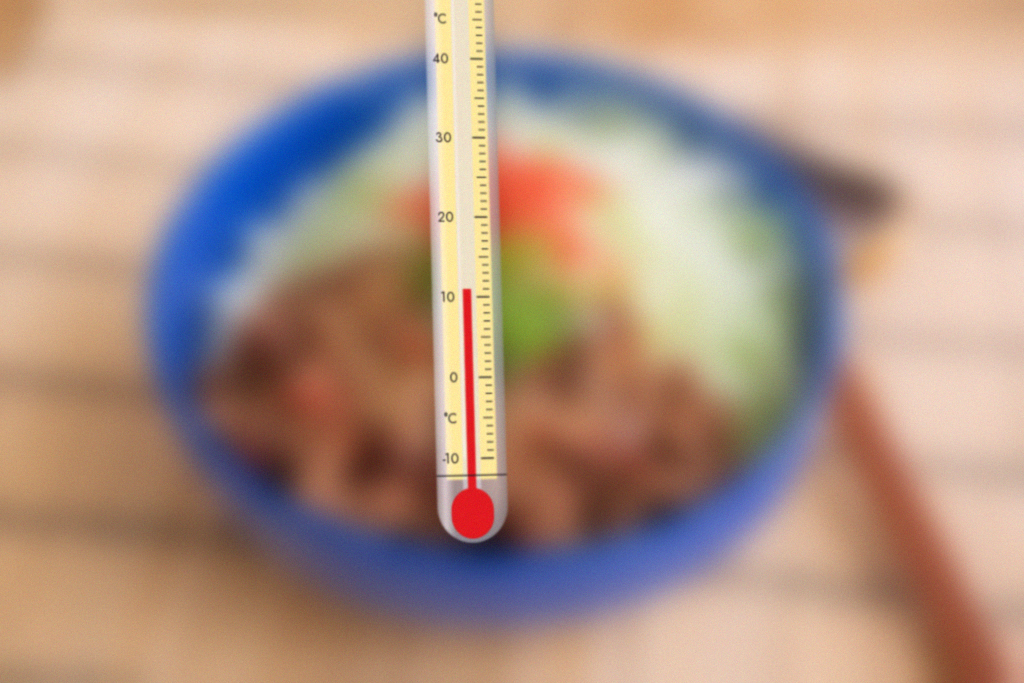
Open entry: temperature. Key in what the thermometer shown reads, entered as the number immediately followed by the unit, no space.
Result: 11°C
